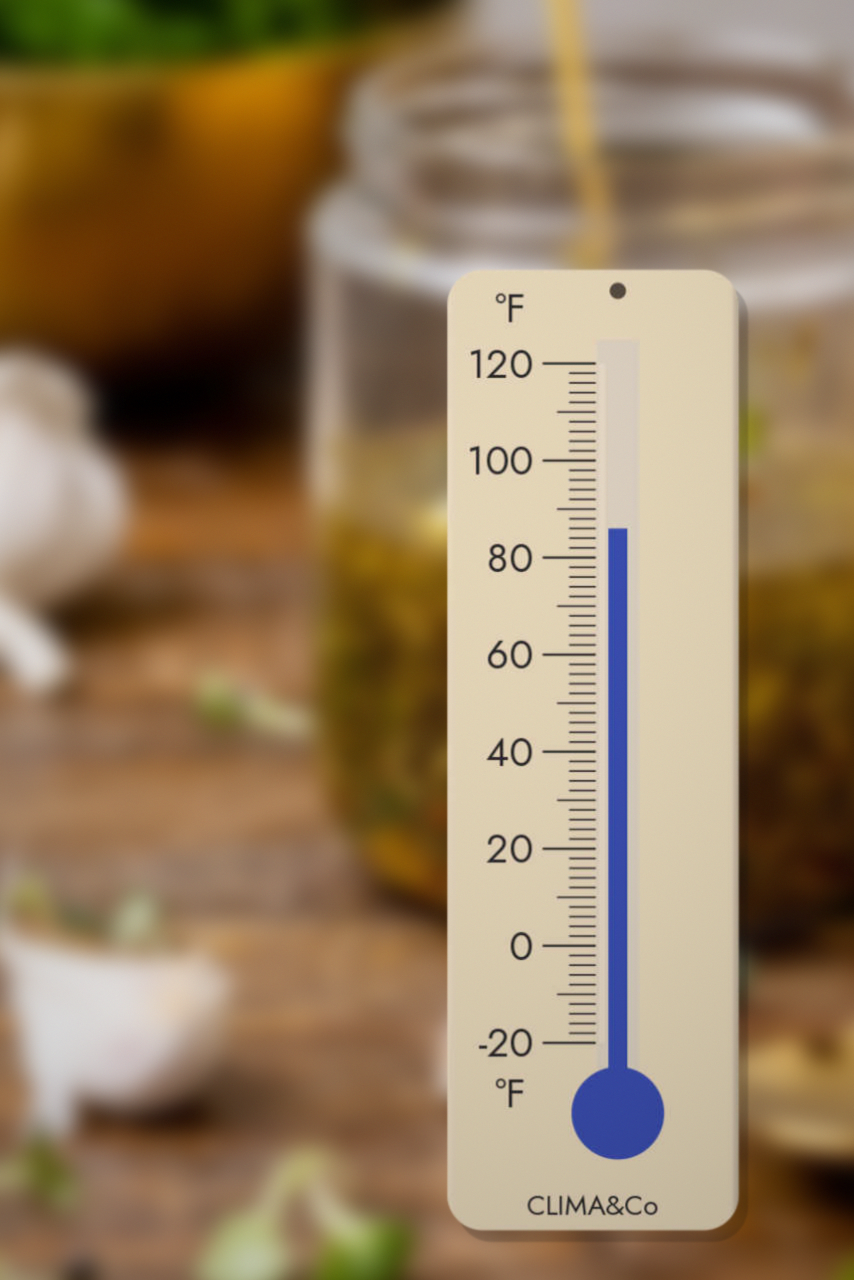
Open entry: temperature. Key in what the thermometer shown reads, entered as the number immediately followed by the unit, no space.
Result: 86°F
